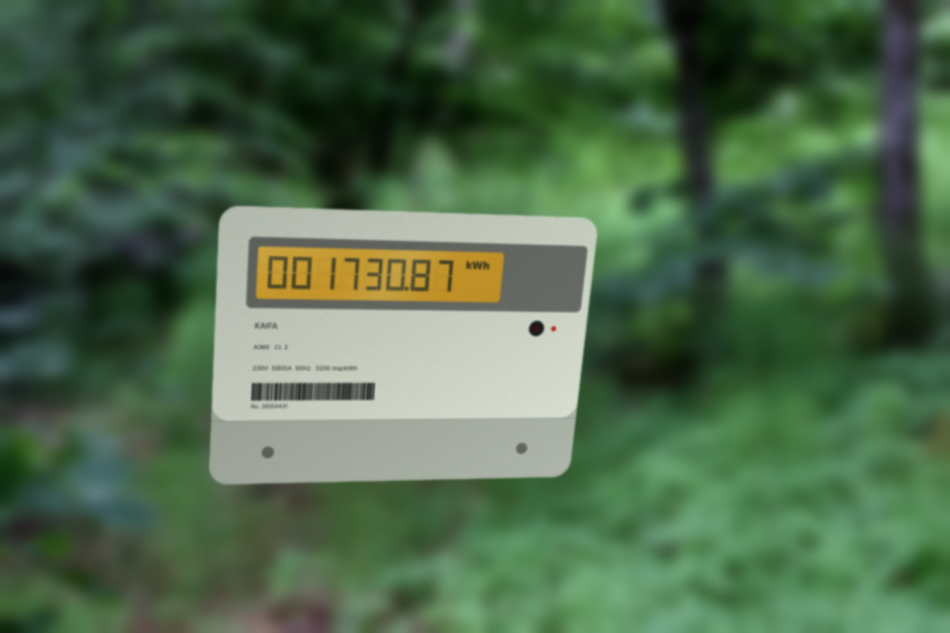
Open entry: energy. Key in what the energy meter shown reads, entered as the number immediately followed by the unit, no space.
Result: 1730.87kWh
